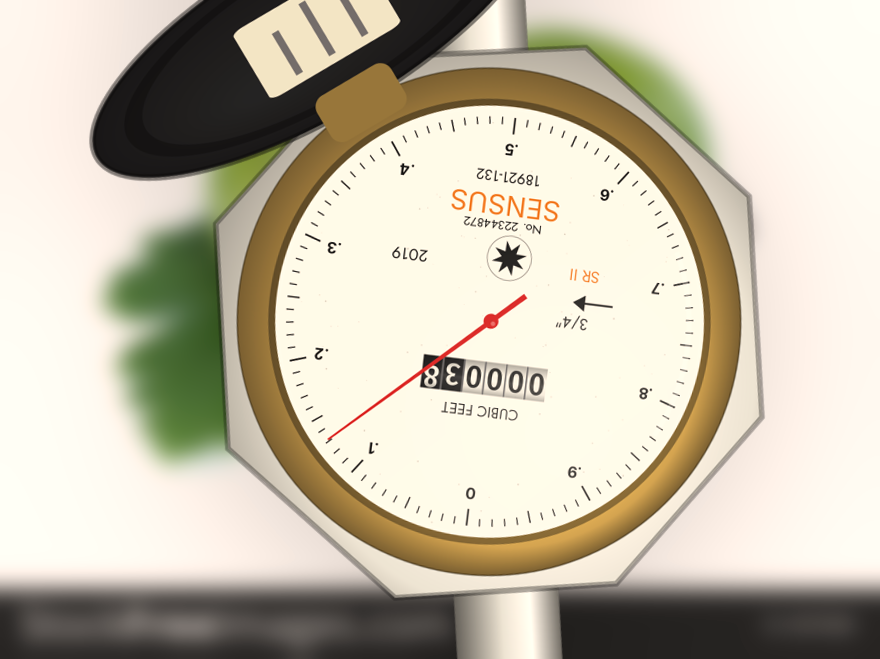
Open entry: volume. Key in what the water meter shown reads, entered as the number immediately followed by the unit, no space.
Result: 38.13ft³
